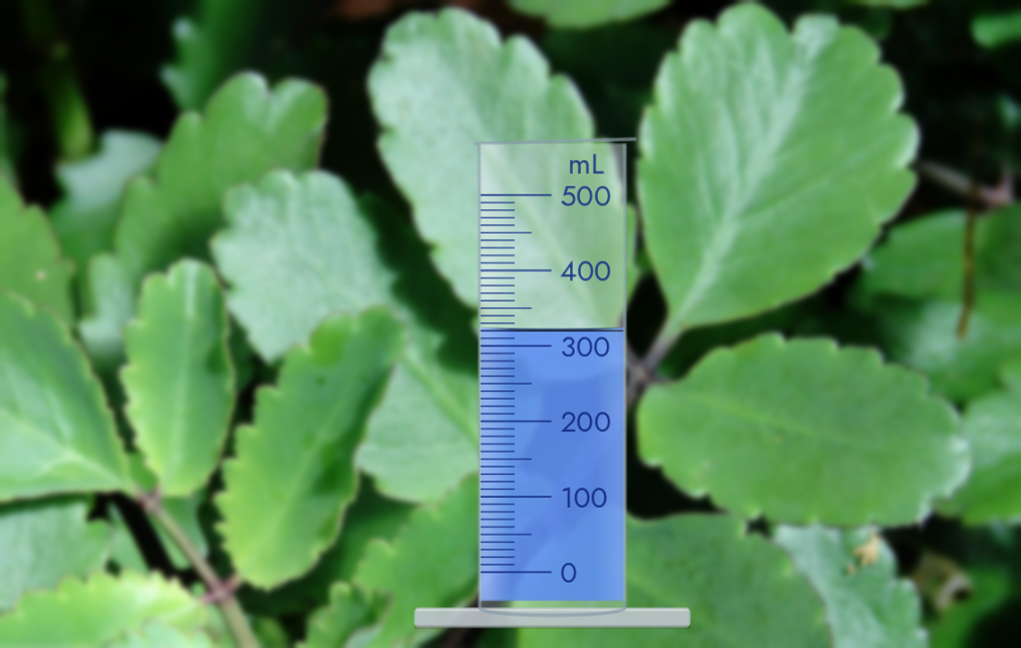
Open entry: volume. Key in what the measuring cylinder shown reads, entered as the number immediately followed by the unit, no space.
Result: 320mL
